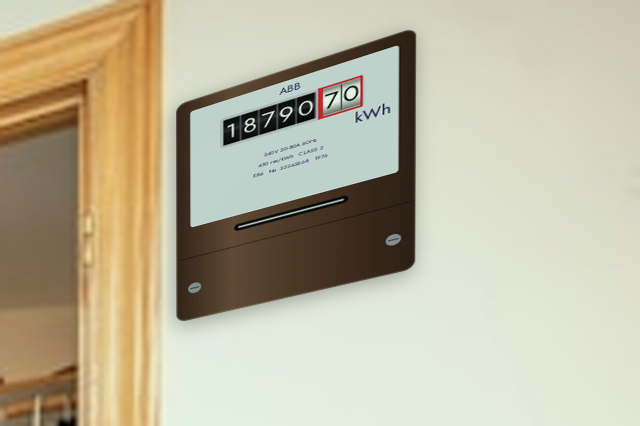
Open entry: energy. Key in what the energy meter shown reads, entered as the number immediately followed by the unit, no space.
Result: 18790.70kWh
